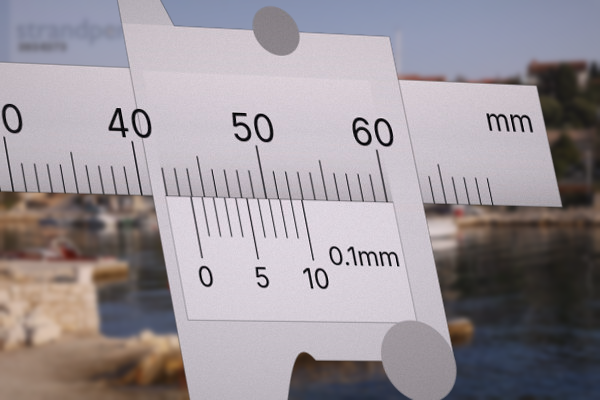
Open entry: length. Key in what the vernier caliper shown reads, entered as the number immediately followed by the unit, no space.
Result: 43.9mm
